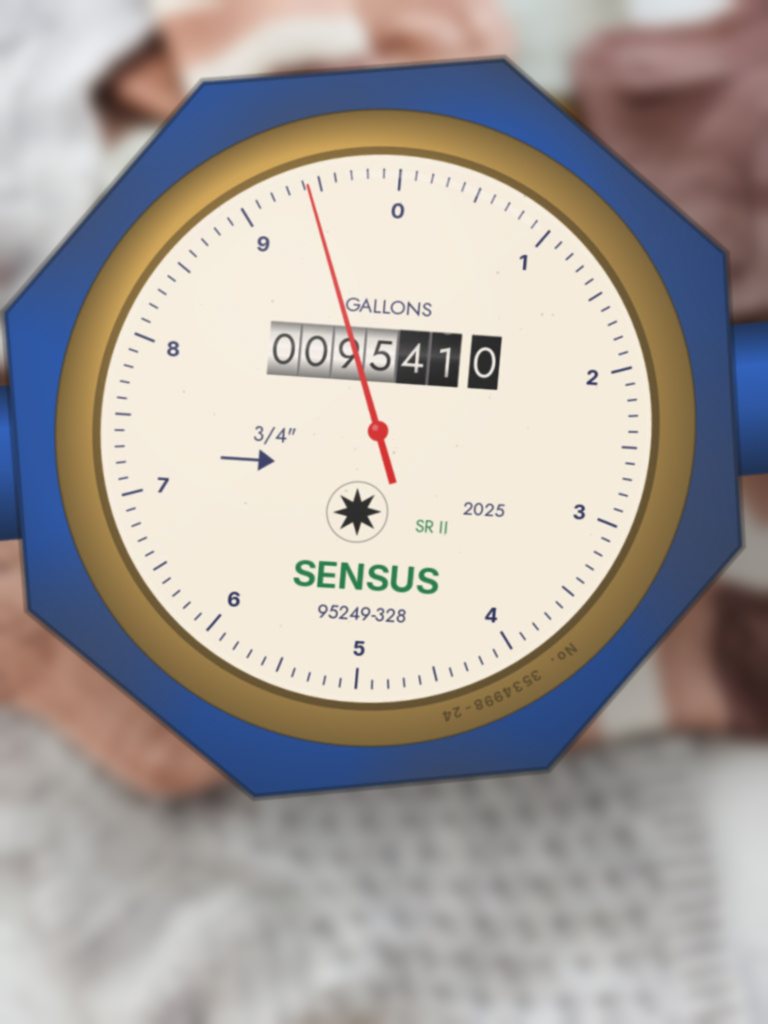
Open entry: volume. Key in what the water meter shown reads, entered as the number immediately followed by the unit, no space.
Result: 95409.4gal
